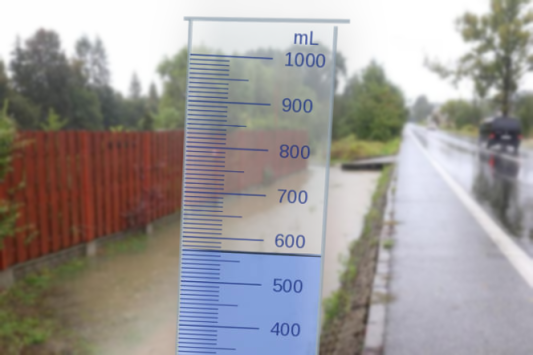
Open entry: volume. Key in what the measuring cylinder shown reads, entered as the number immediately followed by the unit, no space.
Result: 570mL
